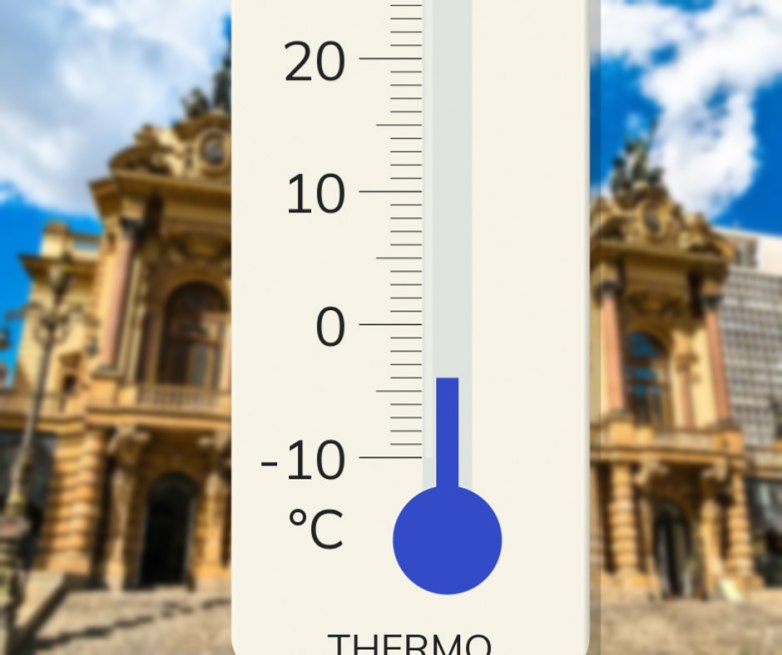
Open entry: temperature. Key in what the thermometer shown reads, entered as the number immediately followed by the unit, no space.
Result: -4°C
